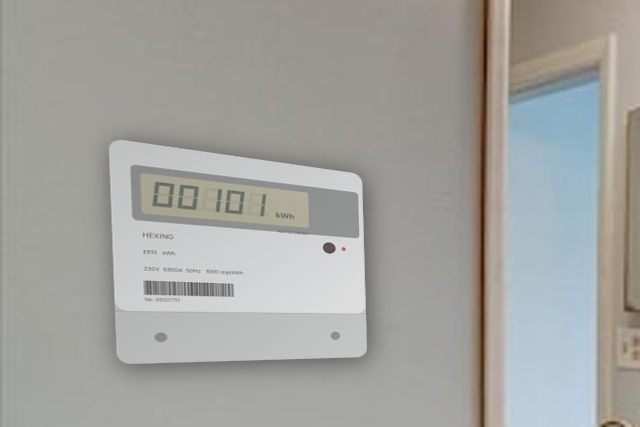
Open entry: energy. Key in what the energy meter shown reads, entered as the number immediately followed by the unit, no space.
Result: 101kWh
